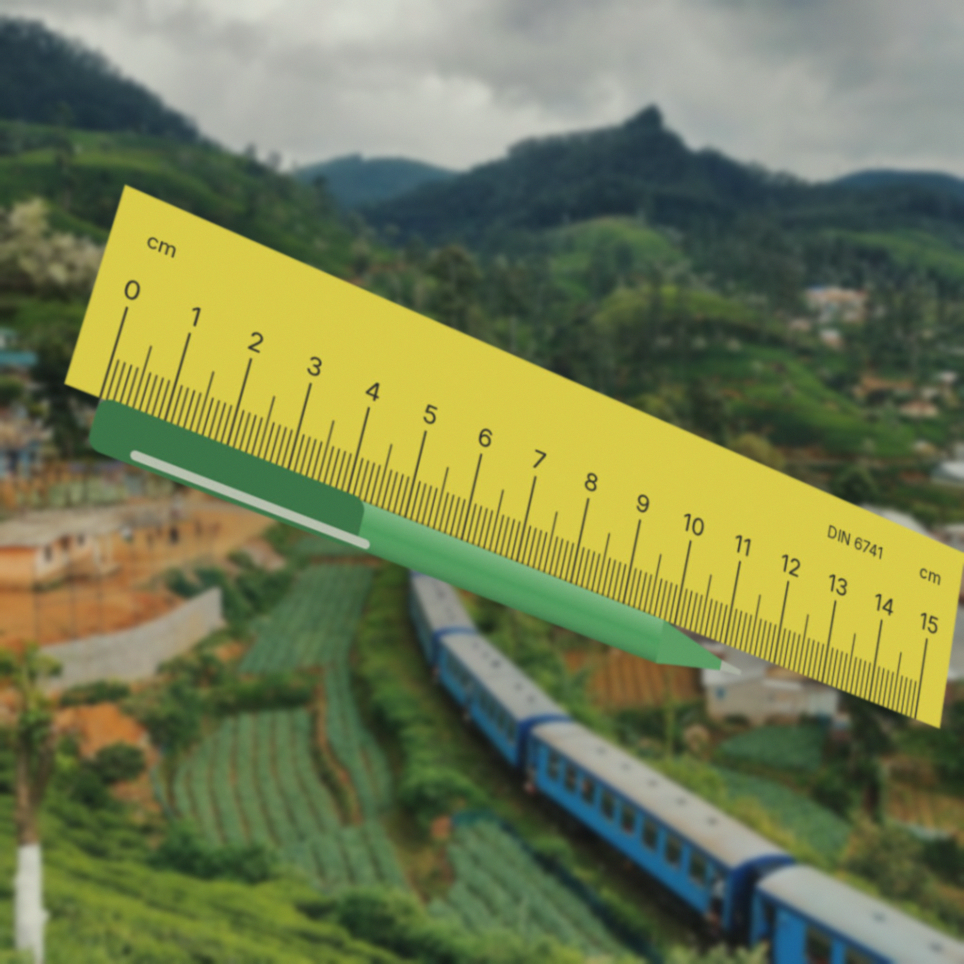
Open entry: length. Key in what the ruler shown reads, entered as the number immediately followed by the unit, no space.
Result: 11.4cm
